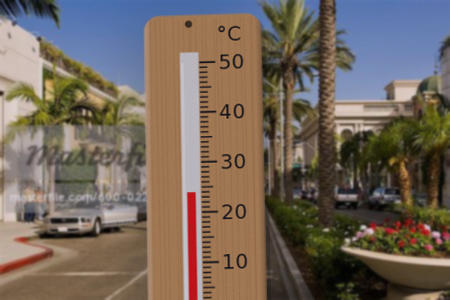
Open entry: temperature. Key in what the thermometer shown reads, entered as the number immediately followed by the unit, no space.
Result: 24°C
